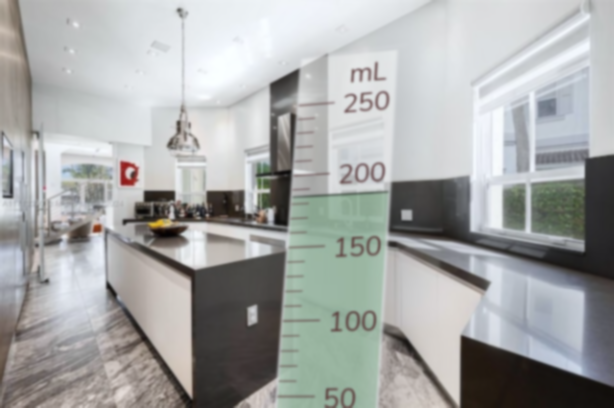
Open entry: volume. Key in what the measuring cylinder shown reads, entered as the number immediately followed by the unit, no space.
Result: 185mL
